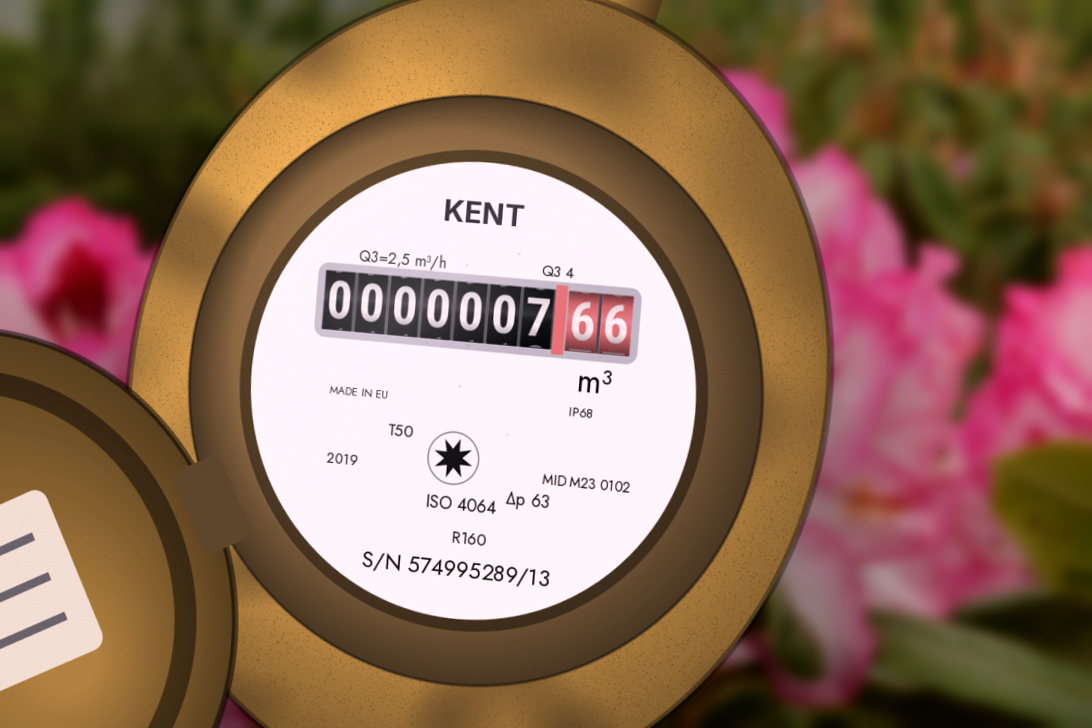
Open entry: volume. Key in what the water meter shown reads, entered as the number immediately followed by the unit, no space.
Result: 7.66m³
